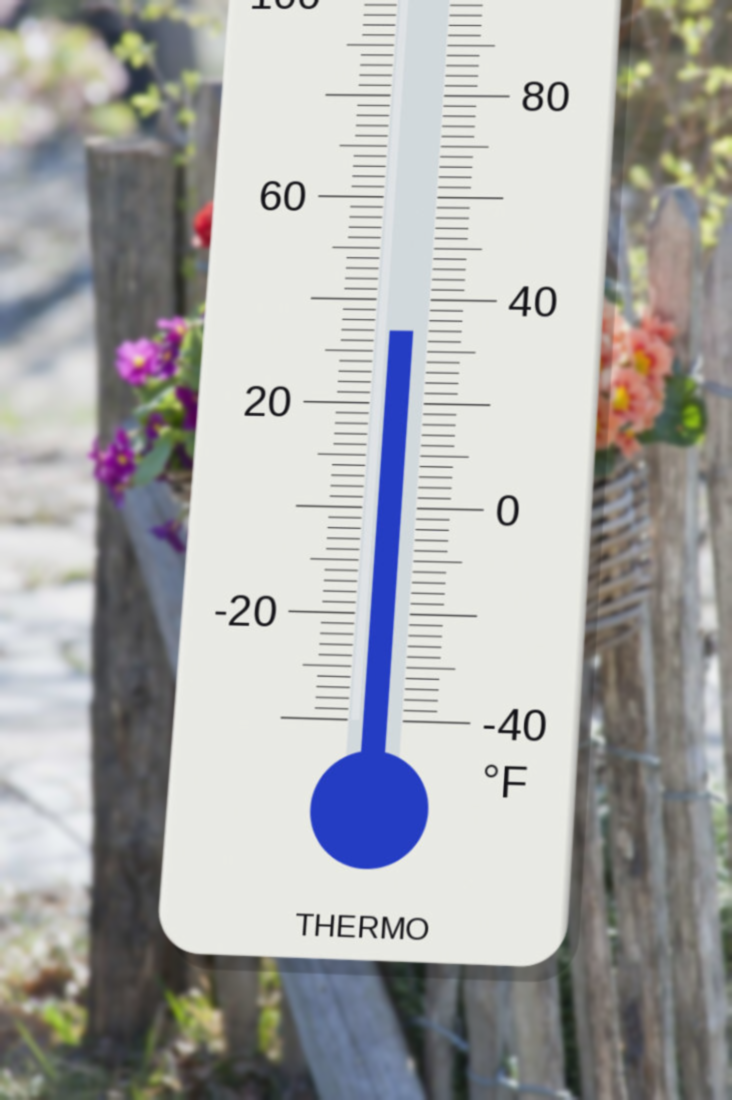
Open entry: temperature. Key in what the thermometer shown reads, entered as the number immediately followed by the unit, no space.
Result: 34°F
